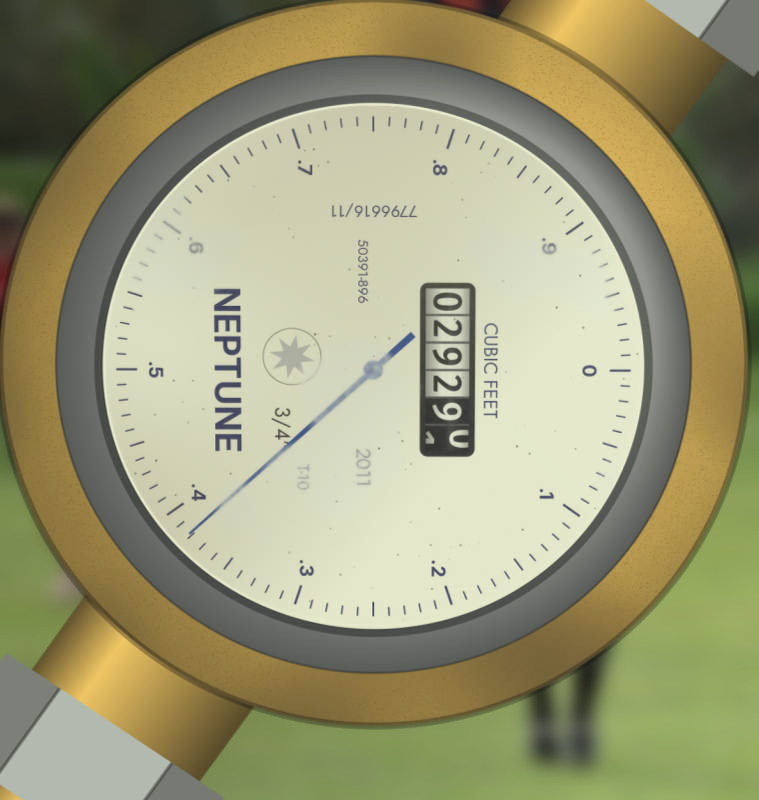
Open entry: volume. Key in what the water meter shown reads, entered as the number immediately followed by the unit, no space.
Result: 29290.38ft³
